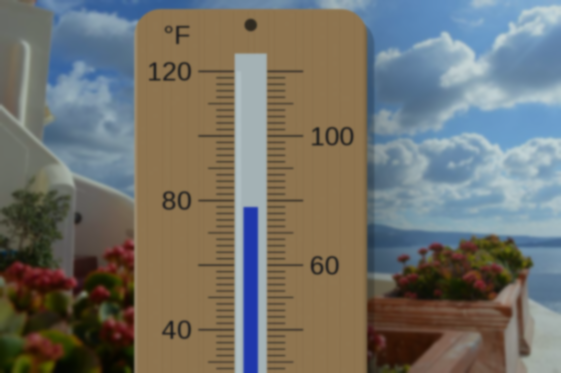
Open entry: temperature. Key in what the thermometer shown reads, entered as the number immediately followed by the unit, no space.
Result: 78°F
